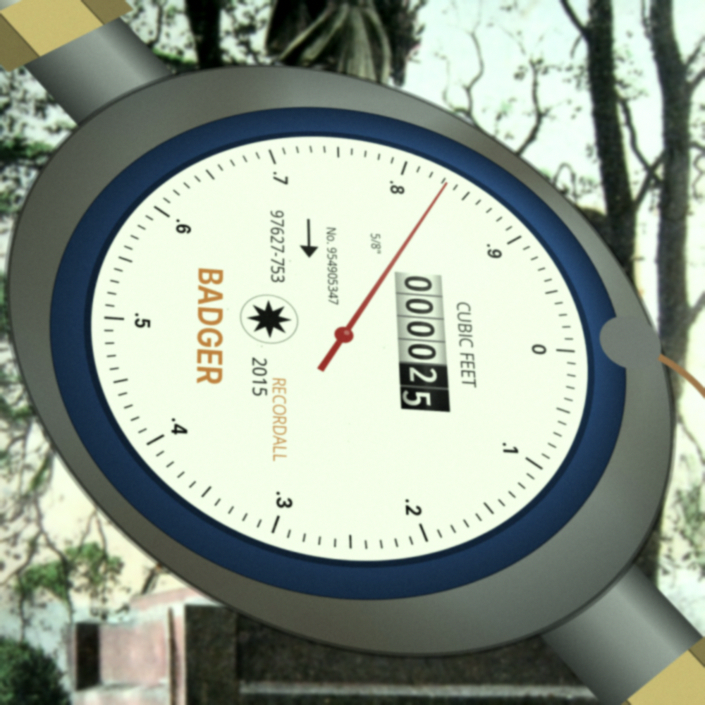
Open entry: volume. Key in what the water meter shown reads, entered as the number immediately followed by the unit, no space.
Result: 24.83ft³
